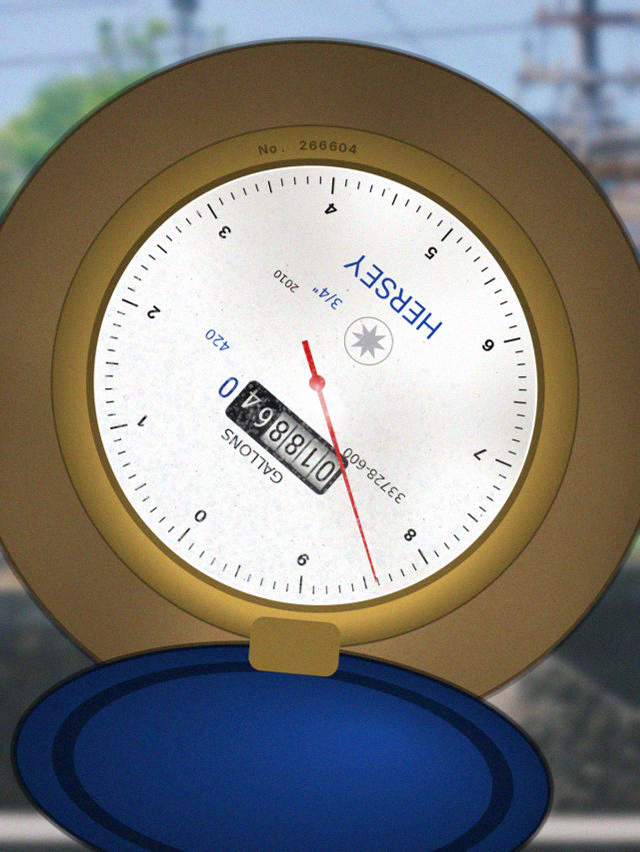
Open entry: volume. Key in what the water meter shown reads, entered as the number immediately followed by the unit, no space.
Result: 188638.4gal
